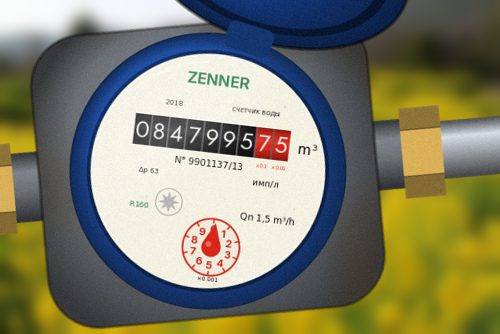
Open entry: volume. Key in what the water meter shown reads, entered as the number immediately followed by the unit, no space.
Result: 847995.750m³
